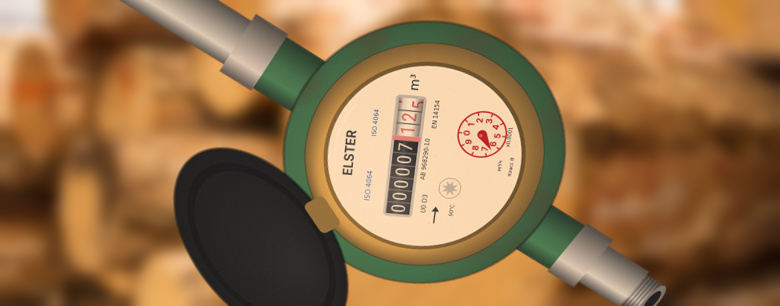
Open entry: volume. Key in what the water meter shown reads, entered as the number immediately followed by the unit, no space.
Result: 7.1246m³
